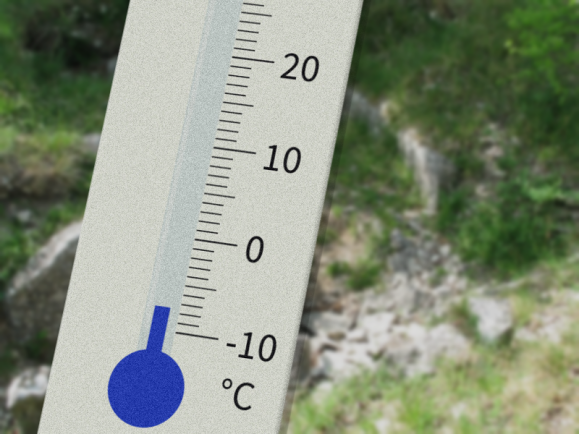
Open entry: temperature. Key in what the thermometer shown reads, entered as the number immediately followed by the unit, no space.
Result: -7.5°C
